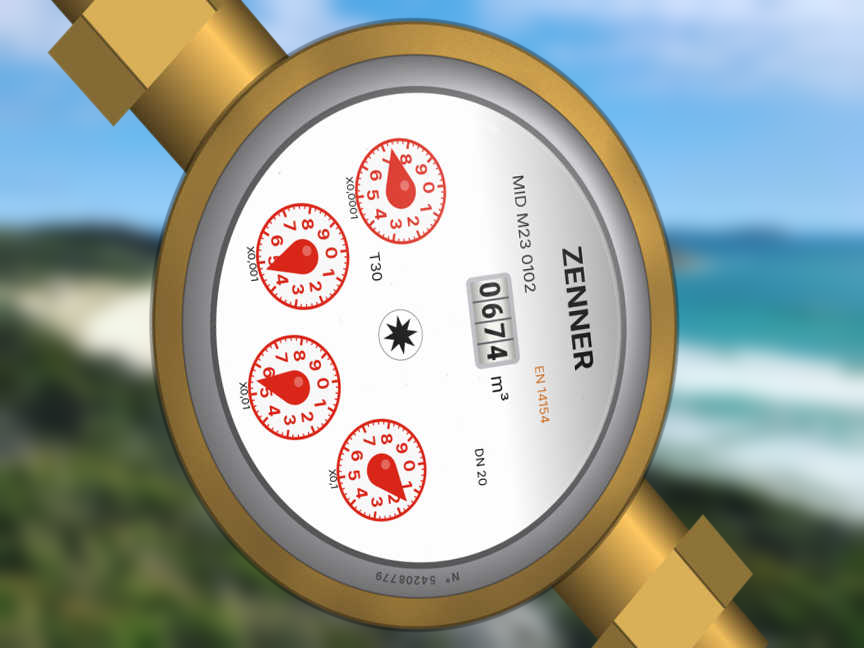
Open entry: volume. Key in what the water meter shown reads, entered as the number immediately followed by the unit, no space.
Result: 674.1547m³
